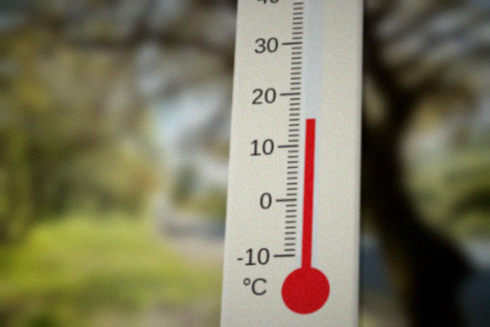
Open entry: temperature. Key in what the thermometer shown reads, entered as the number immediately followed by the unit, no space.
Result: 15°C
